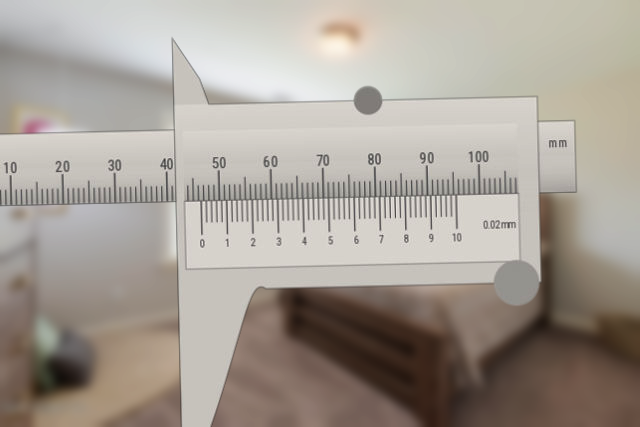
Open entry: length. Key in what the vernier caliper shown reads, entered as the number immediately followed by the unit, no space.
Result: 46.5mm
